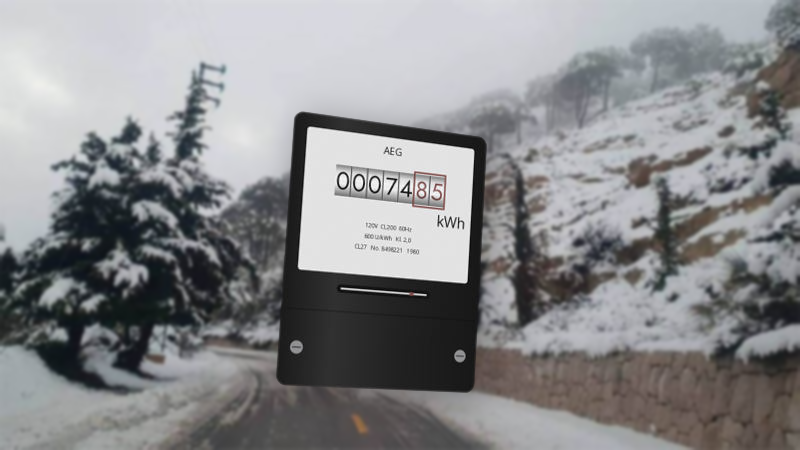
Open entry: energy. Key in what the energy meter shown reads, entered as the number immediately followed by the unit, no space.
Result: 74.85kWh
